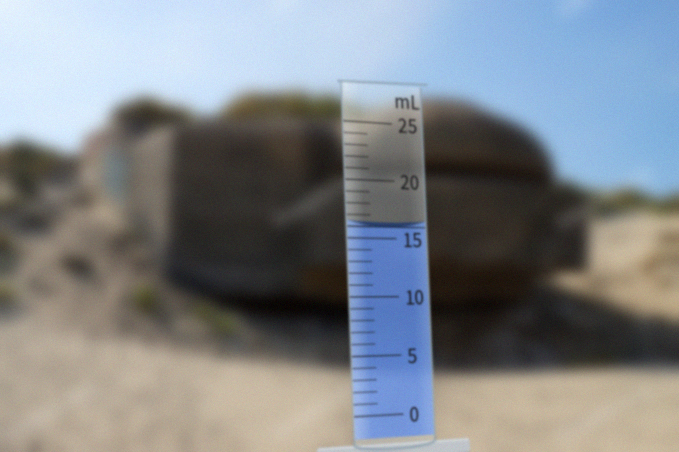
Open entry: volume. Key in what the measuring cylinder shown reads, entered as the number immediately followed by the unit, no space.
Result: 16mL
